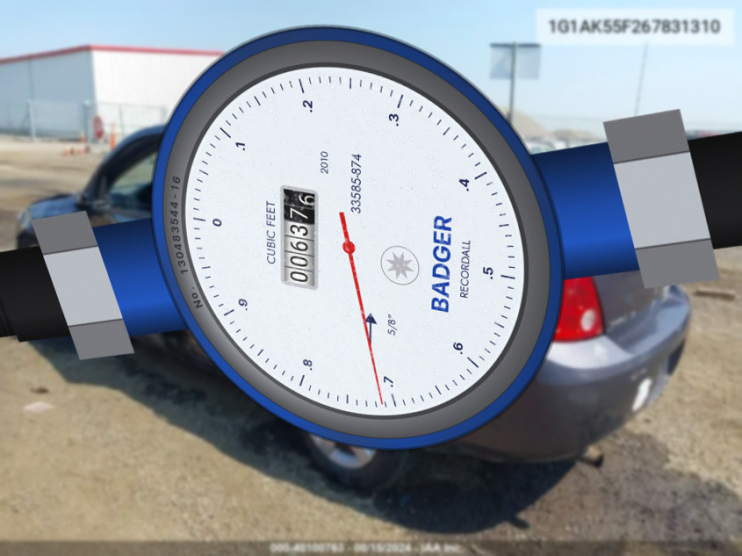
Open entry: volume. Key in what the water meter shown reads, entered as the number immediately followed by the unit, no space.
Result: 6375.71ft³
